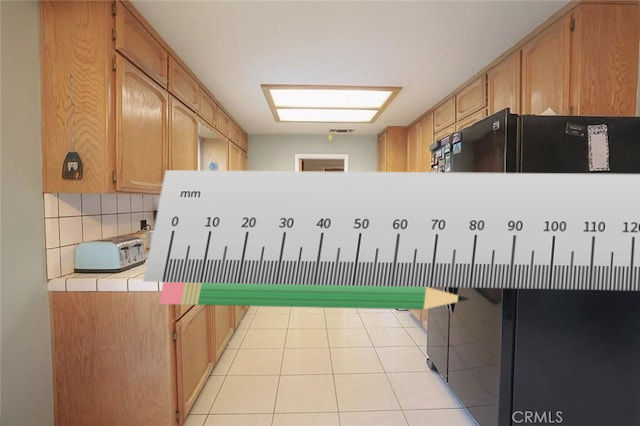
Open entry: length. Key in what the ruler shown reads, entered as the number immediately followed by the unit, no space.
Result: 80mm
